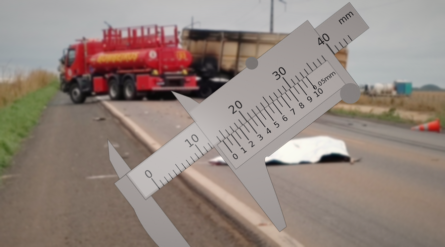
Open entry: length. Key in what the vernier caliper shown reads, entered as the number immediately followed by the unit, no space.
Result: 14.4mm
